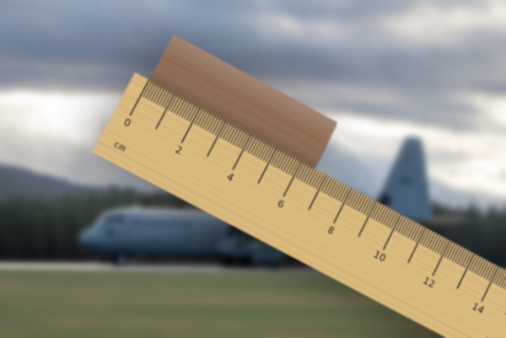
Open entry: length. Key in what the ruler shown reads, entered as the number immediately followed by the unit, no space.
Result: 6.5cm
